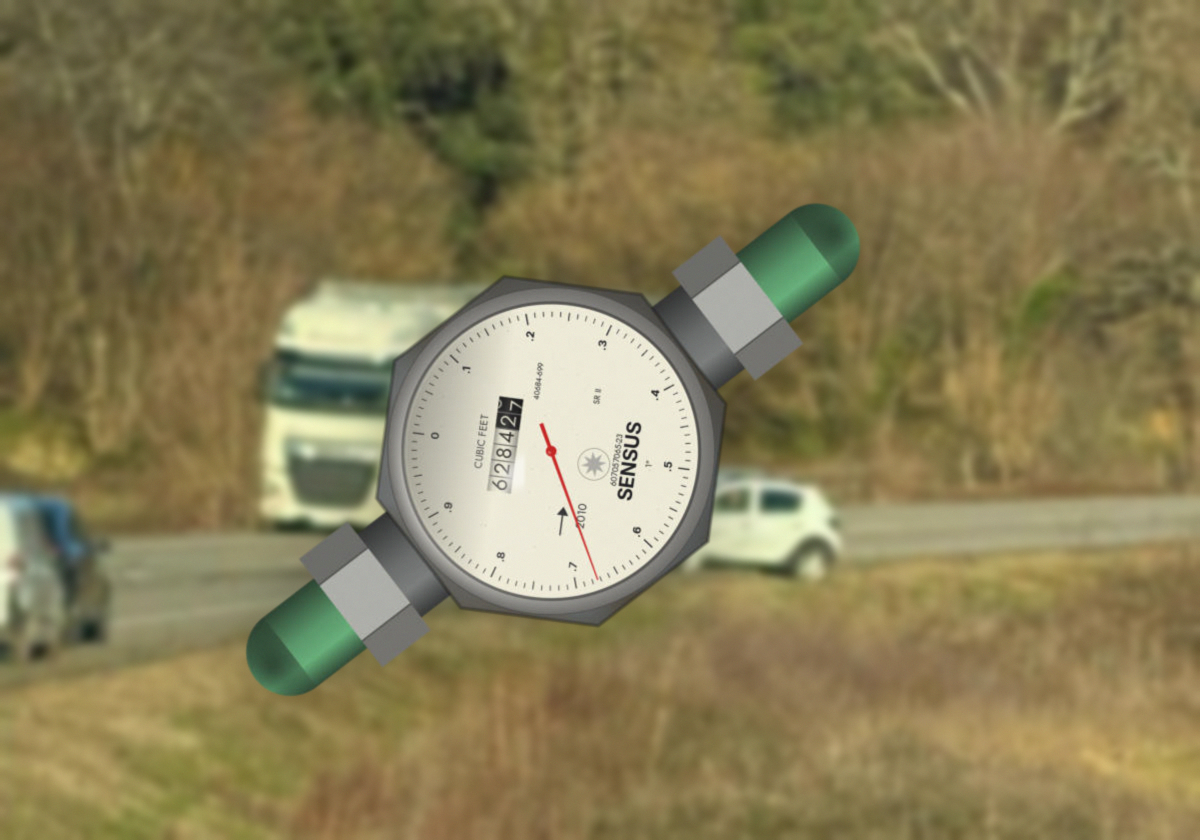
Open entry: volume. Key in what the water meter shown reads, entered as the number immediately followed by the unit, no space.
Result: 628426.67ft³
